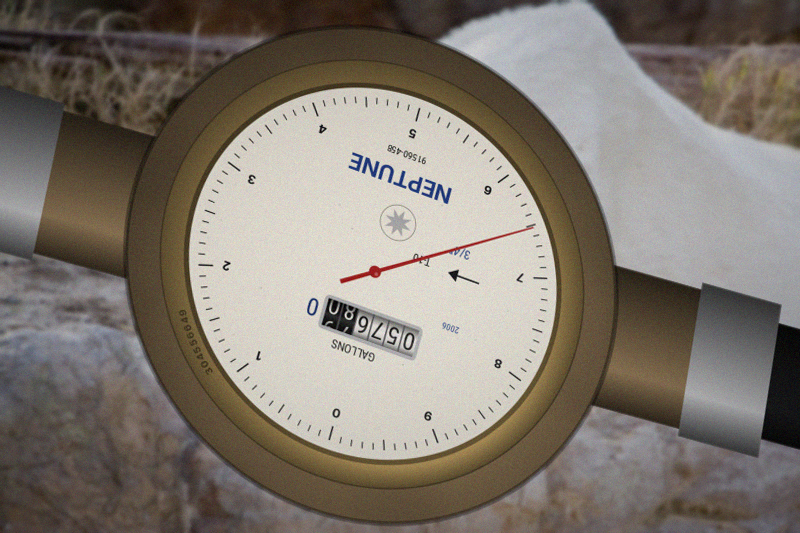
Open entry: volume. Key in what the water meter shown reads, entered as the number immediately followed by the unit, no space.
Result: 576796.5gal
